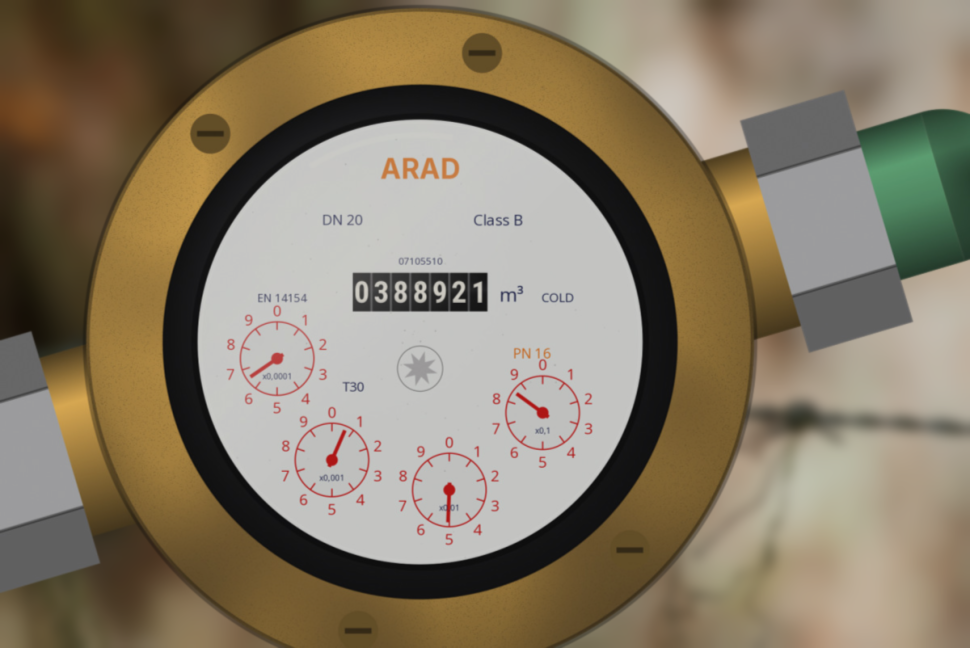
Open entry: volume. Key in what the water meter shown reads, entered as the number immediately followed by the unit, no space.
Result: 388921.8506m³
